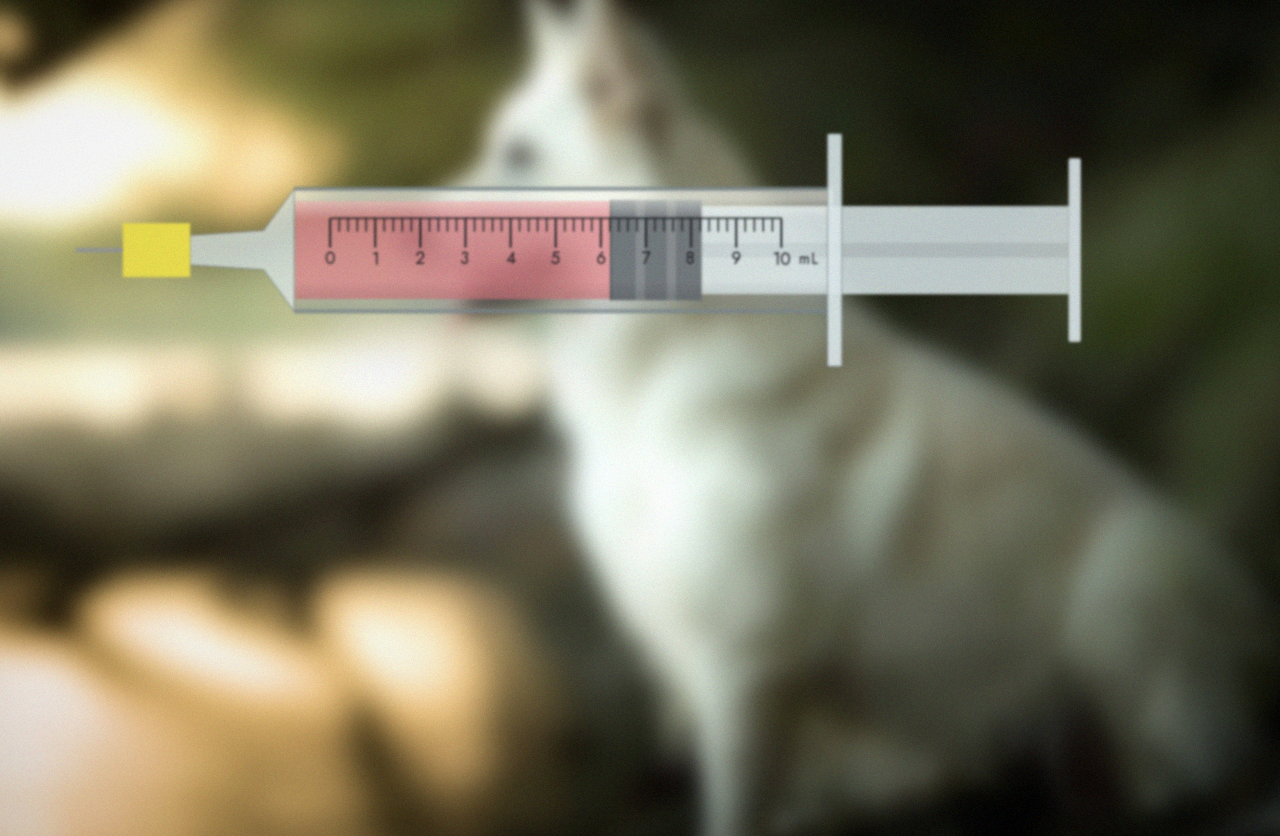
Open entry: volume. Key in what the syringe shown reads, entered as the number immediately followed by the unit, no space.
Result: 6.2mL
